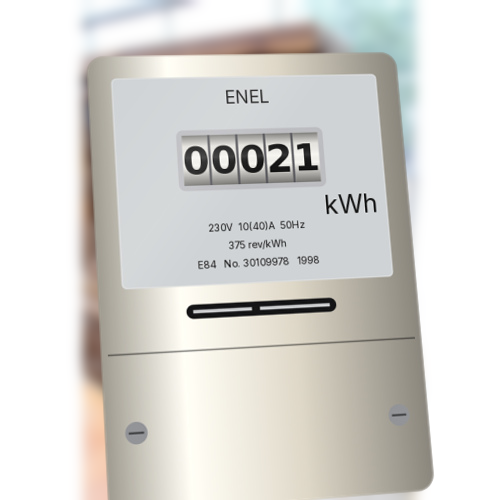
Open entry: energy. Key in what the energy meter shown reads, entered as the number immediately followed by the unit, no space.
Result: 21kWh
